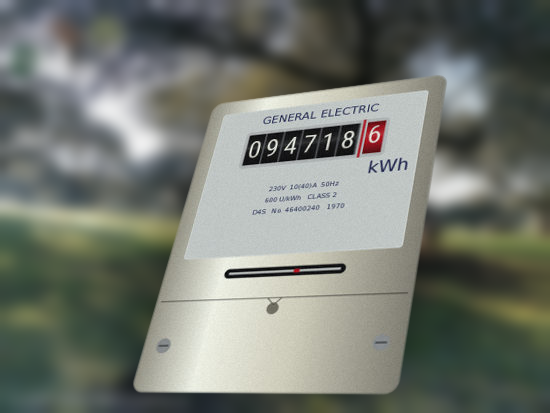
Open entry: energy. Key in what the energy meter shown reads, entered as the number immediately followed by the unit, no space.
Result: 94718.6kWh
